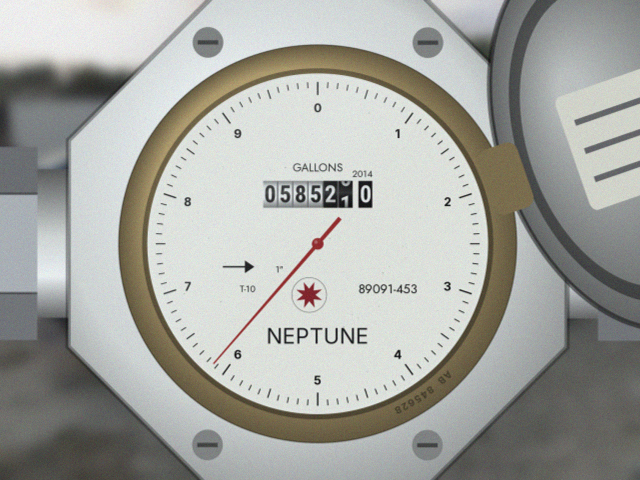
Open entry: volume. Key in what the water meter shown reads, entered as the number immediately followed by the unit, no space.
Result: 585206.1gal
